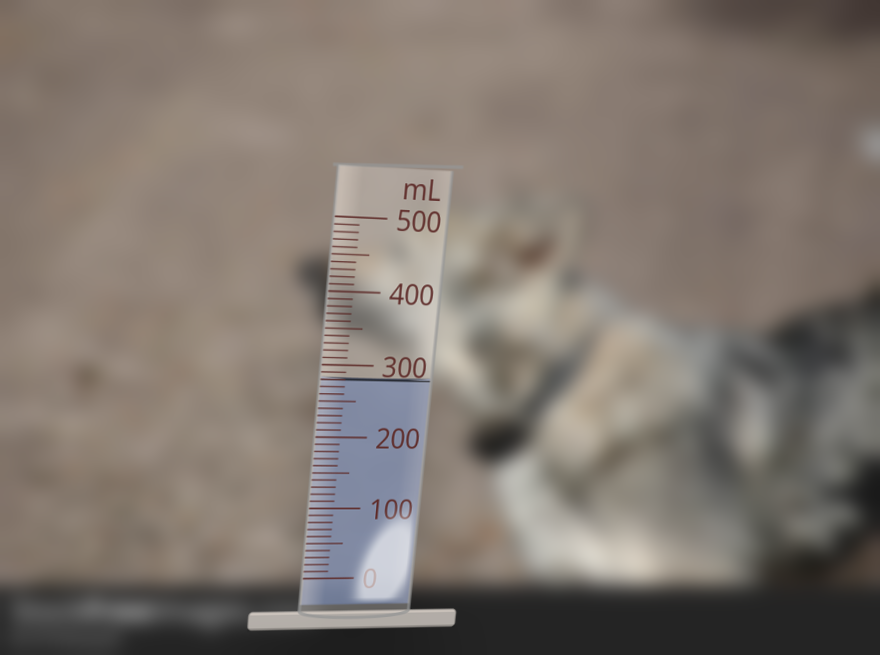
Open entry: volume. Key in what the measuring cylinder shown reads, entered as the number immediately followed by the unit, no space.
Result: 280mL
